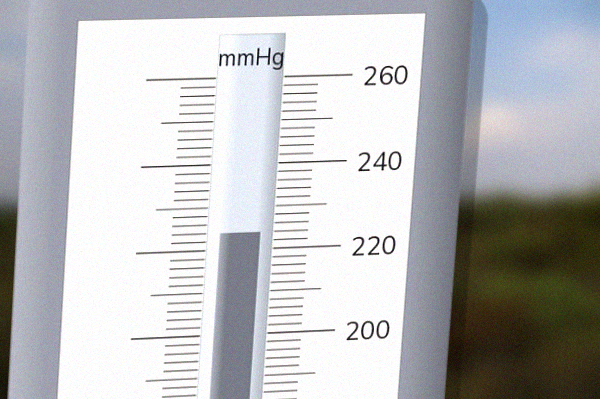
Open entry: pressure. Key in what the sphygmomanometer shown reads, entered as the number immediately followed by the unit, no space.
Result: 224mmHg
